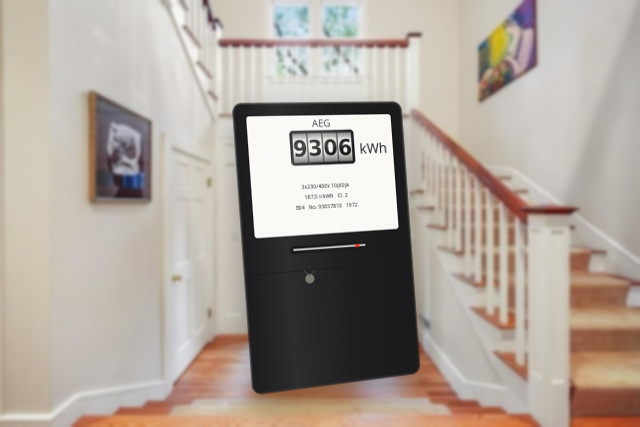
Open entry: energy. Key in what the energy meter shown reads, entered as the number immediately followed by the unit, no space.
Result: 9306kWh
